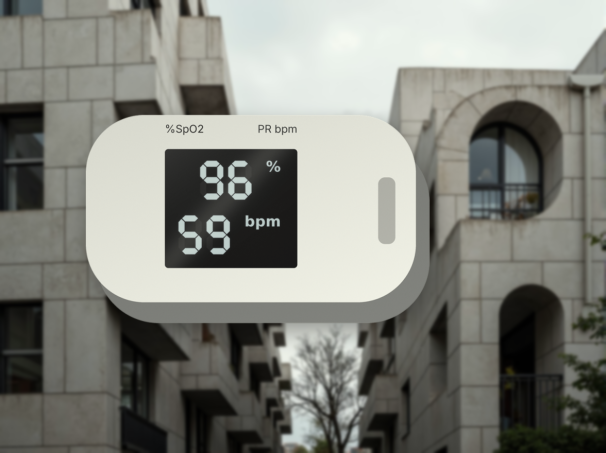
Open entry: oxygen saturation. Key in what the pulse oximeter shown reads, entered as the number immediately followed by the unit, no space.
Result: 96%
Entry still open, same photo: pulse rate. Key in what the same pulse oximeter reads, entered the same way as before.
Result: 59bpm
